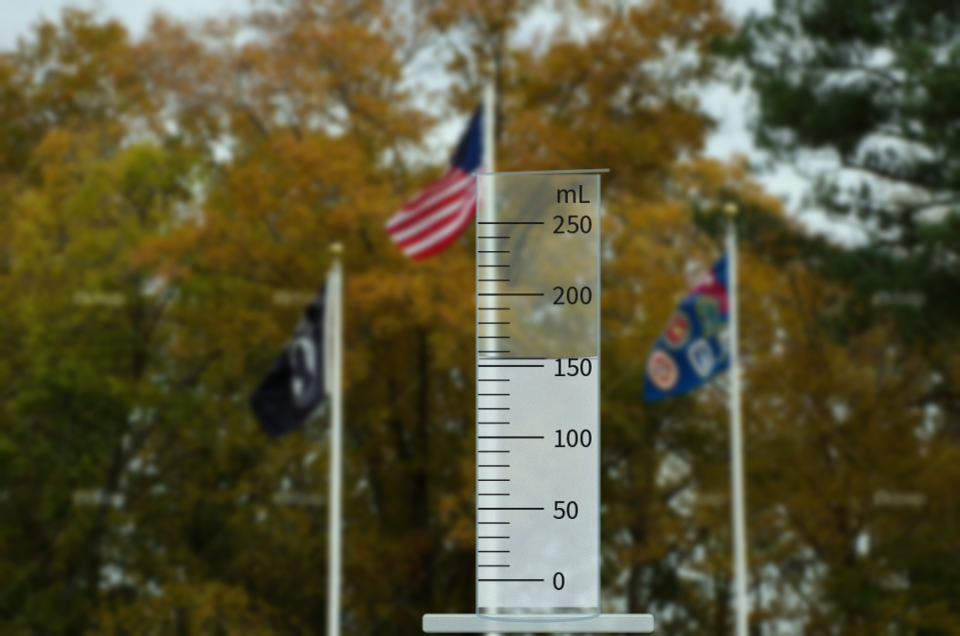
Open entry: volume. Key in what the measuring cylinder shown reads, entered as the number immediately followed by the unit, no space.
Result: 155mL
